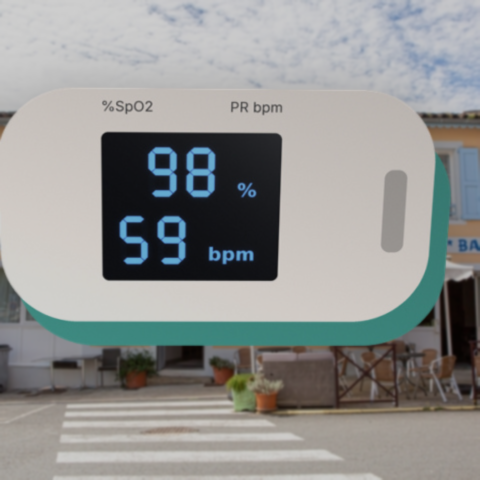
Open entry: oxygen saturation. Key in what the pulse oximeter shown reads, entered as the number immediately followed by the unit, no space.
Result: 98%
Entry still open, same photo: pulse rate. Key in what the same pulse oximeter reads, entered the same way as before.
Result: 59bpm
